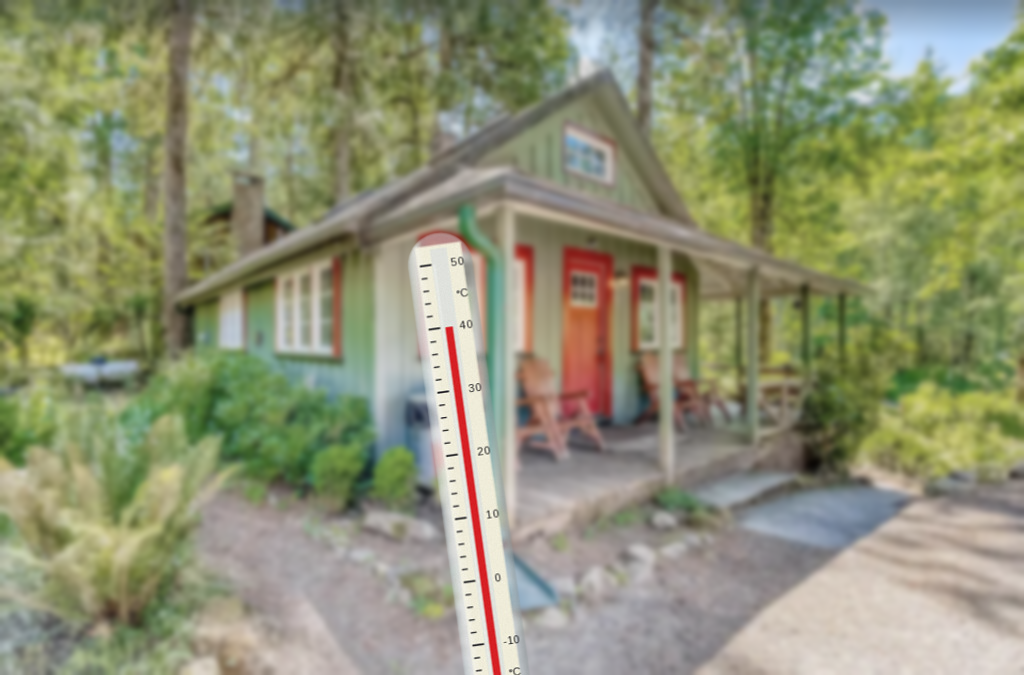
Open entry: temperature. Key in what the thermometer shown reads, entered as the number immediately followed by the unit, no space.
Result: 40°C
